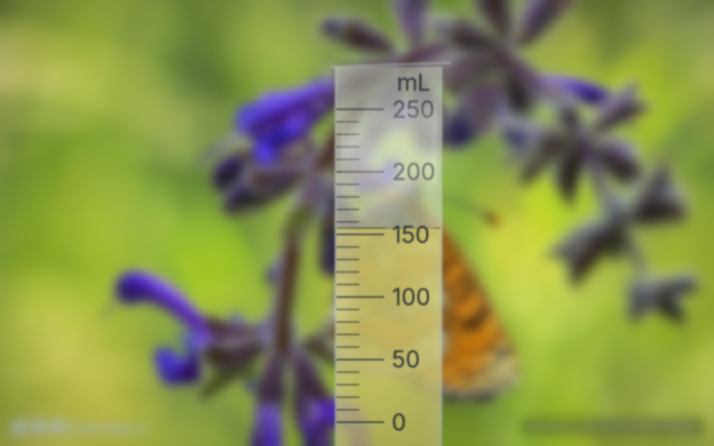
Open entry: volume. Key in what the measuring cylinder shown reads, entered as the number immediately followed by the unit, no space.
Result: 155mL
